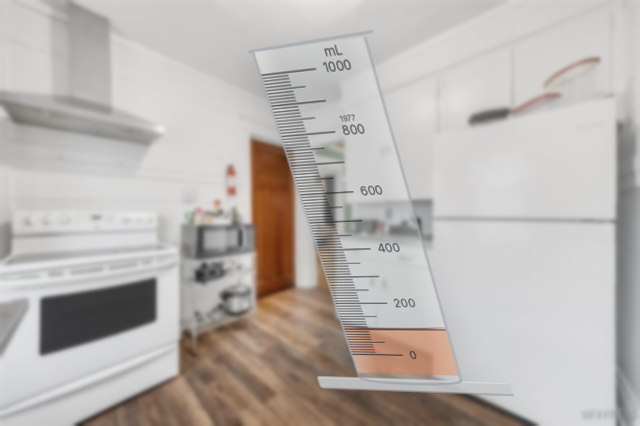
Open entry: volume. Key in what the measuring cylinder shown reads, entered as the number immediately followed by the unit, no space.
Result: 100mL
